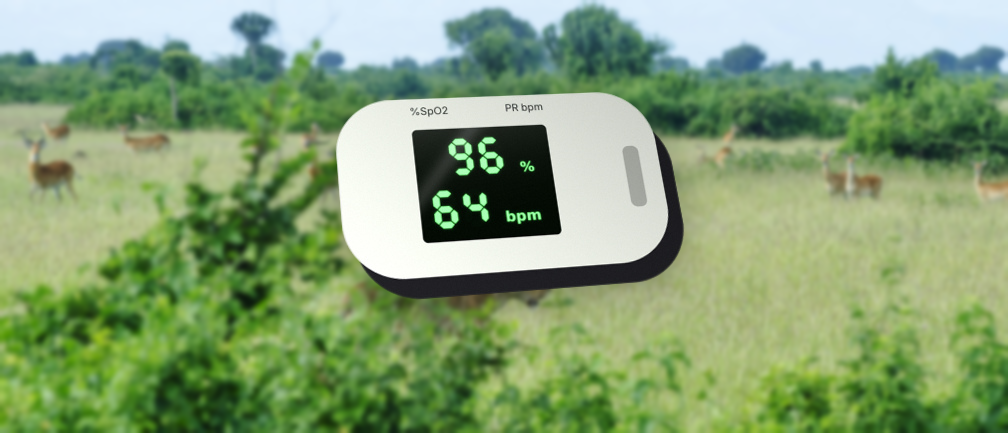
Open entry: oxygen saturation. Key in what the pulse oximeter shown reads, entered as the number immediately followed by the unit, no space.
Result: 96%
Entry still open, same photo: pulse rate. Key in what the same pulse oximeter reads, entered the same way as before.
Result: 64bpm
